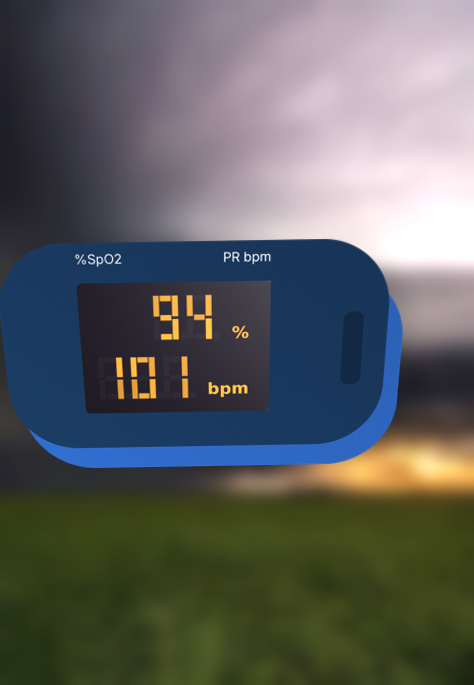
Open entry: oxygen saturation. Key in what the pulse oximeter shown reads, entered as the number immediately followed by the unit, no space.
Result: 94%
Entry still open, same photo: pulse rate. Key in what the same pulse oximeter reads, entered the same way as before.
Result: 101bpm
